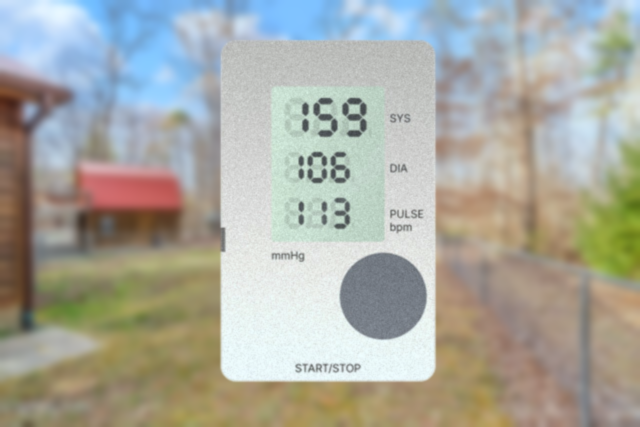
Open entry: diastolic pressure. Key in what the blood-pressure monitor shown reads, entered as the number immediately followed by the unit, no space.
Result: 106mmHg
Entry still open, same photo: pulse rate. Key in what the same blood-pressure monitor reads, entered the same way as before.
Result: 113bpm
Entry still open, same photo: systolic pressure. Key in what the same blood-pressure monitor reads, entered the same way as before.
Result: 159mmHg
